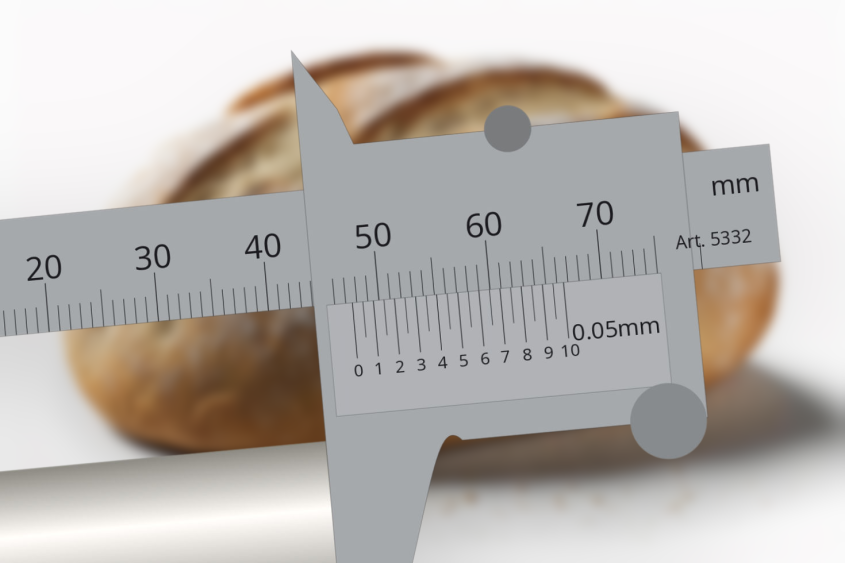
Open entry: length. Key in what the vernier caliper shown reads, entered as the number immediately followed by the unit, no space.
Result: 47.6mm
